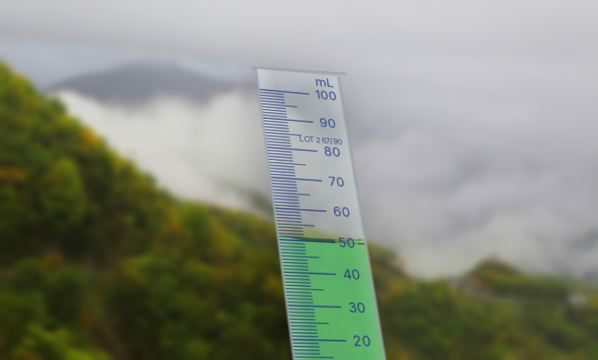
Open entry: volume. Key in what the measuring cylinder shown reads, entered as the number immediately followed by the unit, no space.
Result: 50mL
